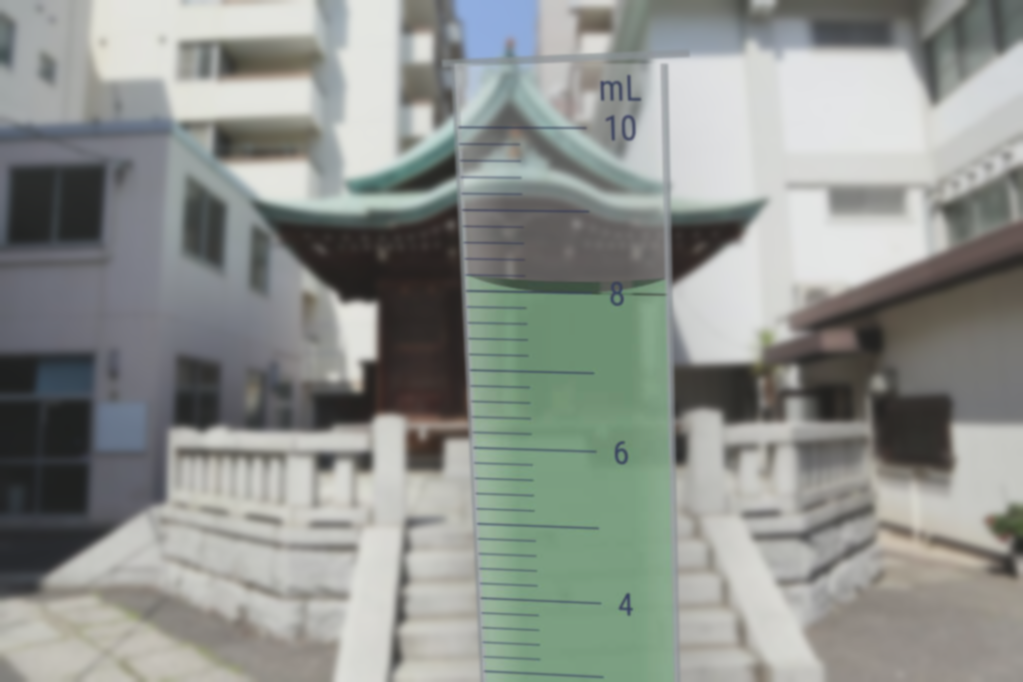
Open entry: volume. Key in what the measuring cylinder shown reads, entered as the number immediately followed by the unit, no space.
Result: 8mL
